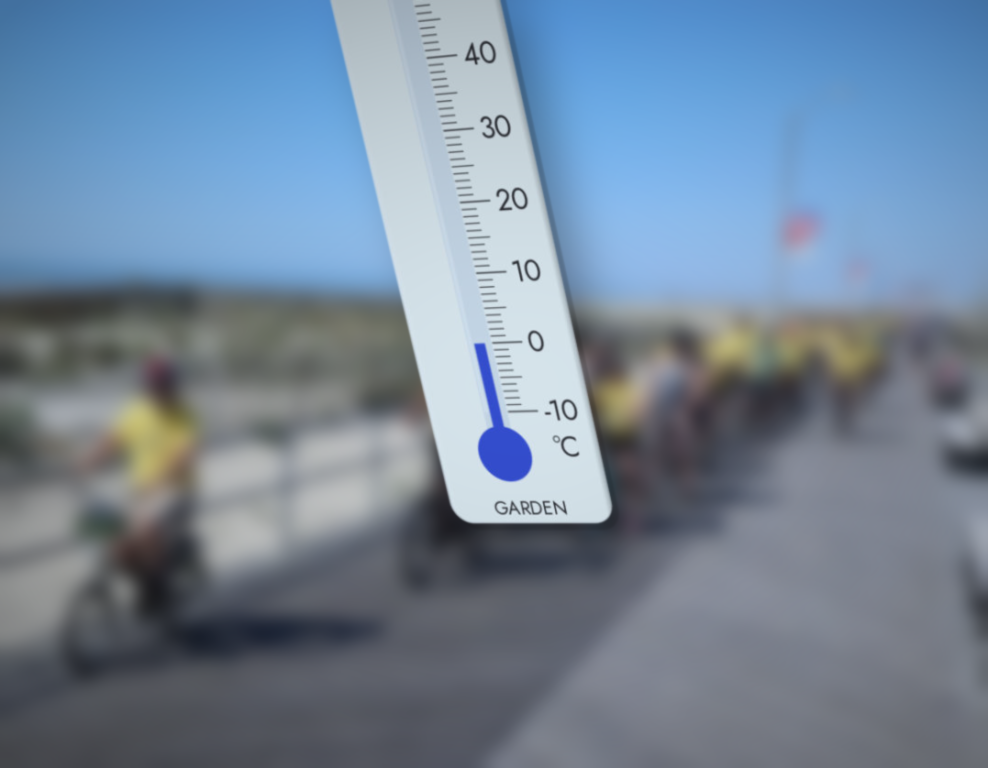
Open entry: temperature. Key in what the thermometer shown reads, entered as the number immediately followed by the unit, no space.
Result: 0°C
